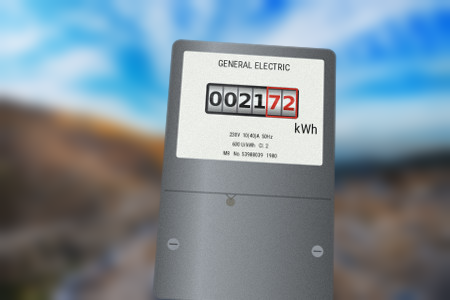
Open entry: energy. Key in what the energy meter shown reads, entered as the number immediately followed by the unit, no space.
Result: 21.72kWh
